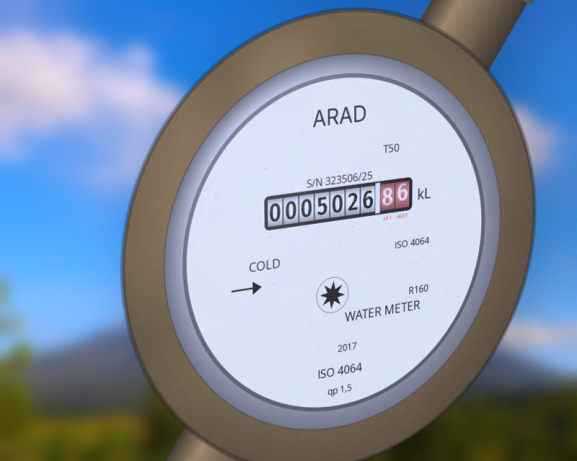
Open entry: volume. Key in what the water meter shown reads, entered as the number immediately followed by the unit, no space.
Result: 5026.86kL
